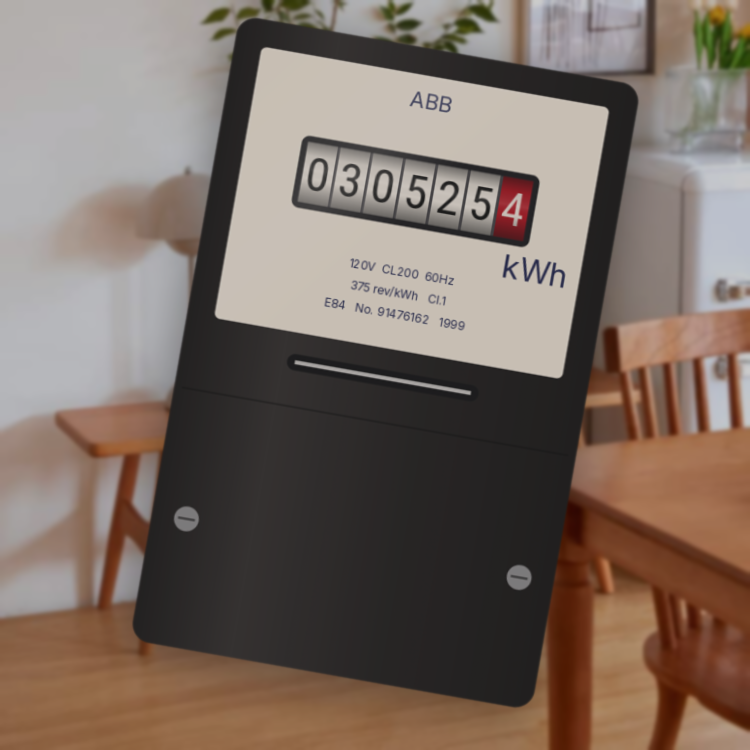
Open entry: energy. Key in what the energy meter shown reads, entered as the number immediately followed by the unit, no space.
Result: 30525.4kWh
